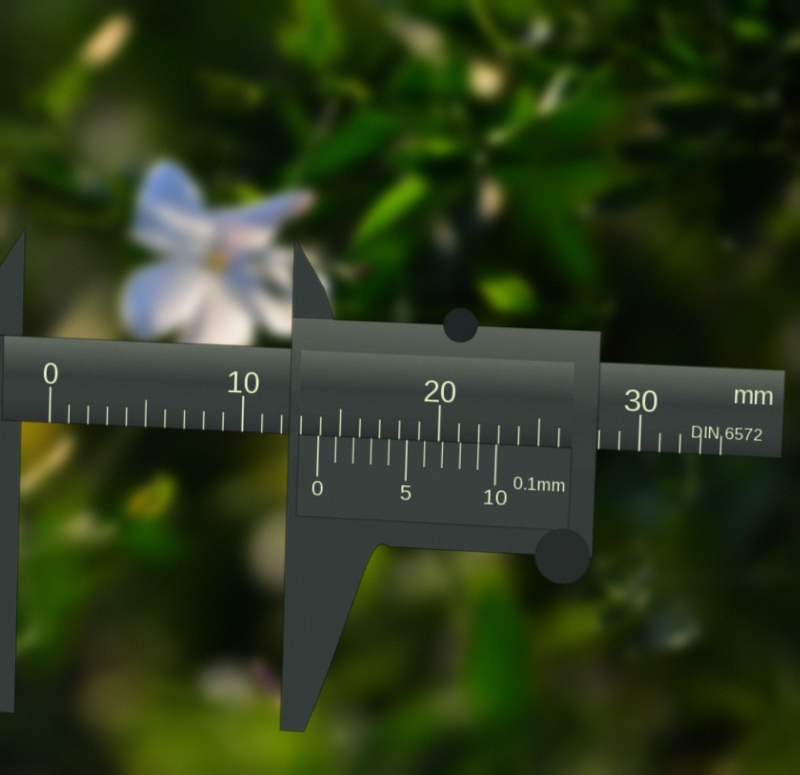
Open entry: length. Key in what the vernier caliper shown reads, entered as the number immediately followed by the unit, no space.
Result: 13.9mm
